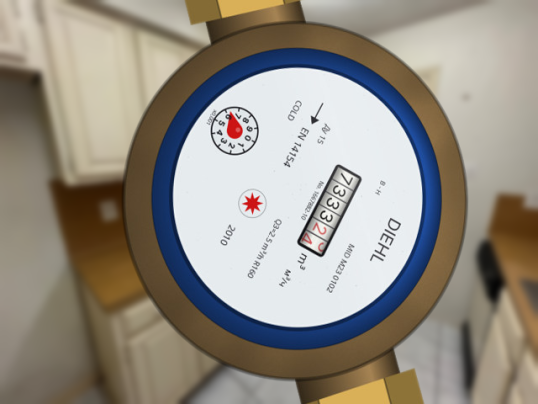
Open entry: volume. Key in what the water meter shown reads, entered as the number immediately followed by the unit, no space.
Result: 7333.236m³
